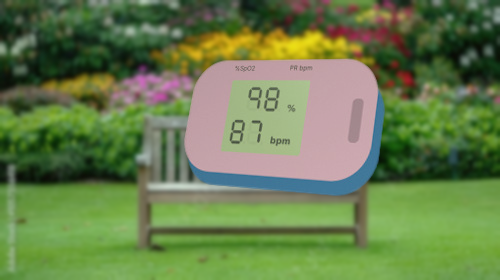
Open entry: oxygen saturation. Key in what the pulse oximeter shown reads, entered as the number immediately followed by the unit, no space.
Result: 98%
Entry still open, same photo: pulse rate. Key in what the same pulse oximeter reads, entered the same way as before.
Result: 87bpm
